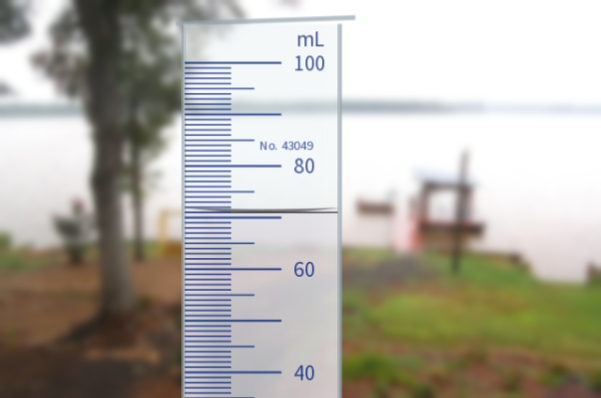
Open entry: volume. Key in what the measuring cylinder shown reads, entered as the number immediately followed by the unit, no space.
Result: 71mL
